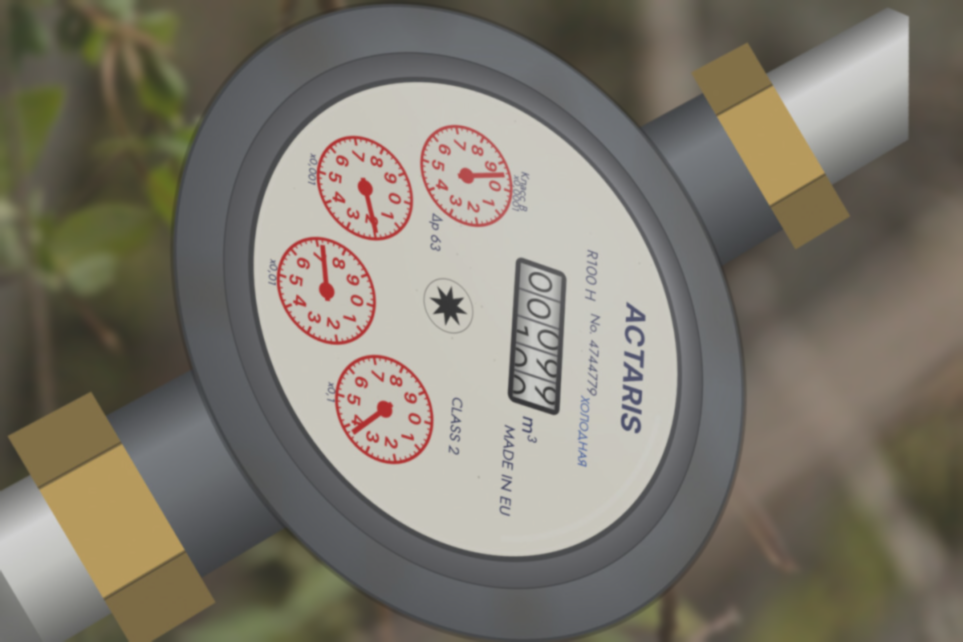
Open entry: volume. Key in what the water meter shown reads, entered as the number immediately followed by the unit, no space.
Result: 99.3719m³
